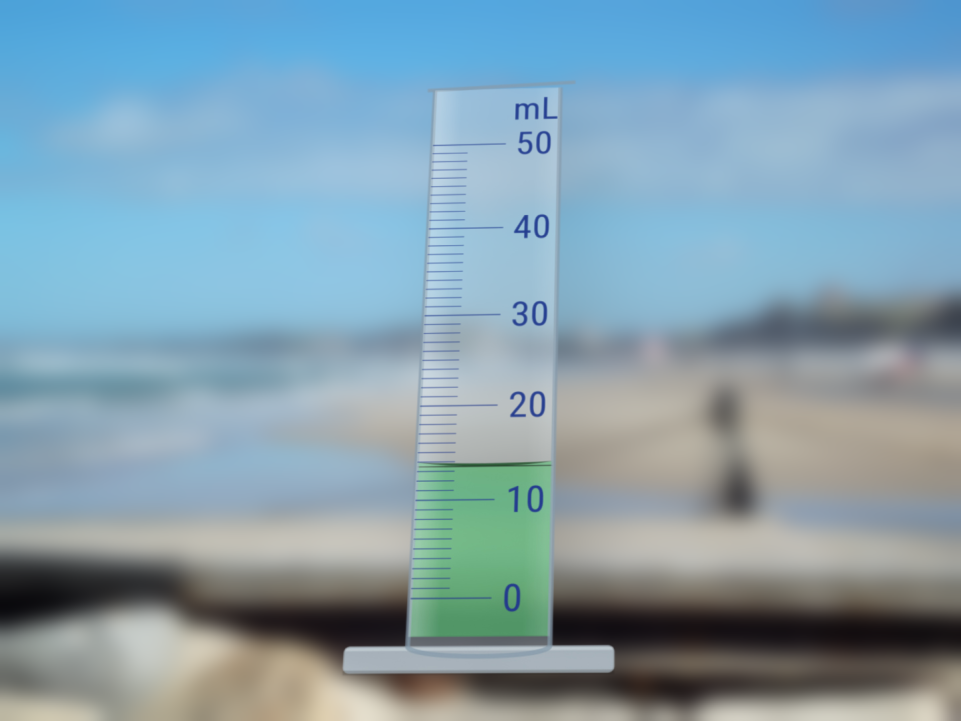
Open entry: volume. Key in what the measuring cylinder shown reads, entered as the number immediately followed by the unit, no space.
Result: 13.5mL
